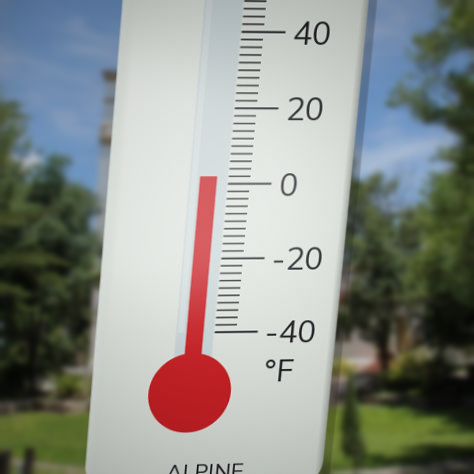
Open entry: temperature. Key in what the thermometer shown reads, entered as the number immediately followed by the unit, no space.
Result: 2°F
